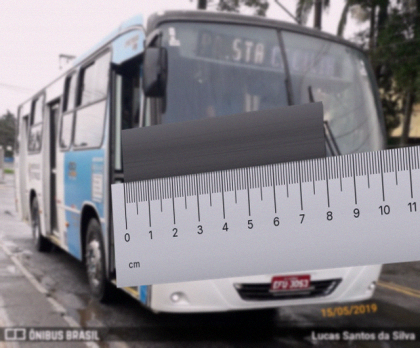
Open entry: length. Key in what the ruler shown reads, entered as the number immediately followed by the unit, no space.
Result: 8cm
